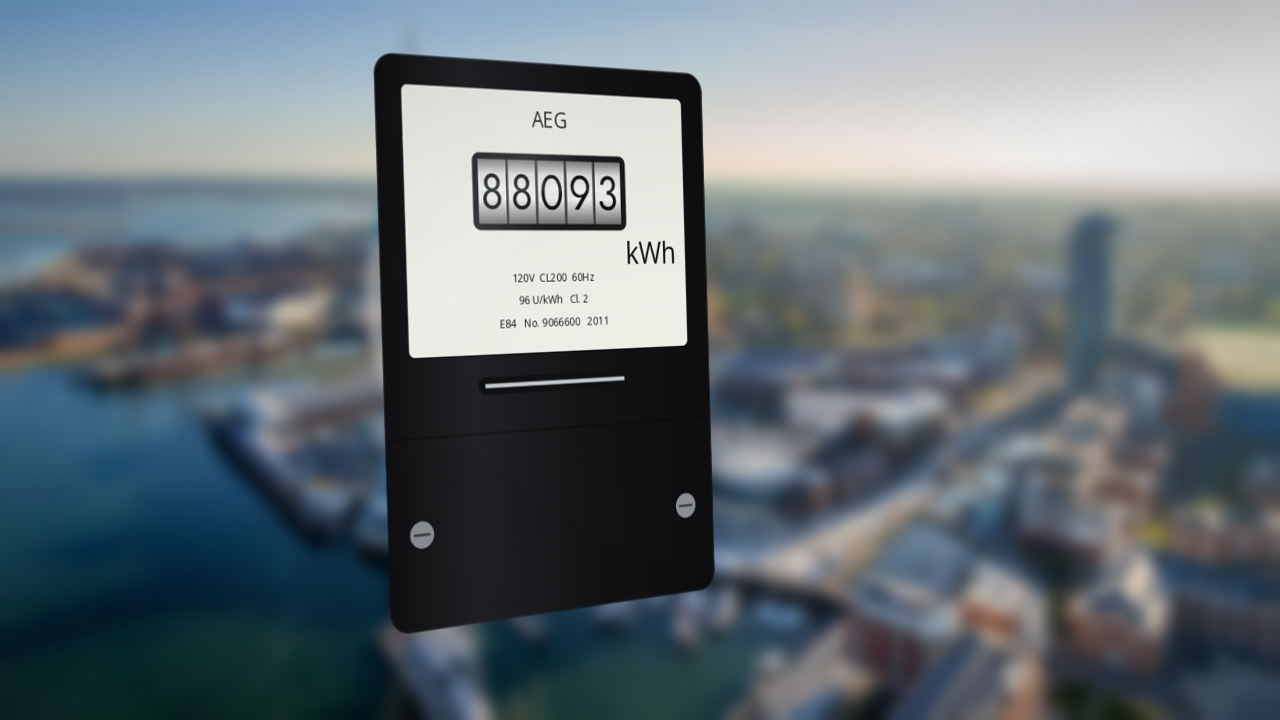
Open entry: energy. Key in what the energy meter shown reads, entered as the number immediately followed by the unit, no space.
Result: 88093kWh
